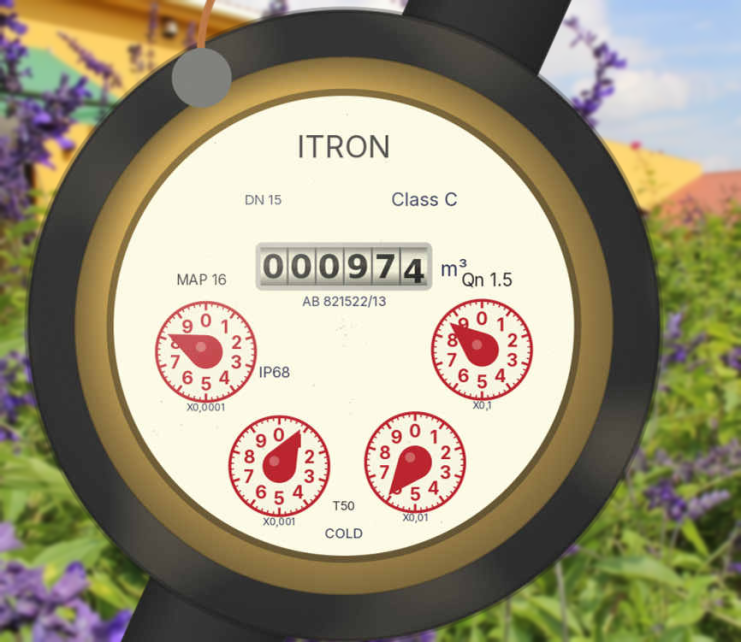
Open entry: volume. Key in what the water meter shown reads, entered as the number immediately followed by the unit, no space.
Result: 973.8608m³
